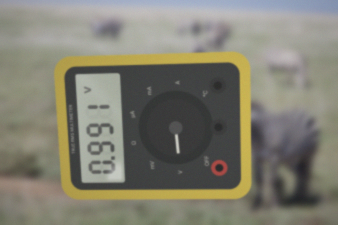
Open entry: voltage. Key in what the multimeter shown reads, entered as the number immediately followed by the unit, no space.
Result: 0.991V
